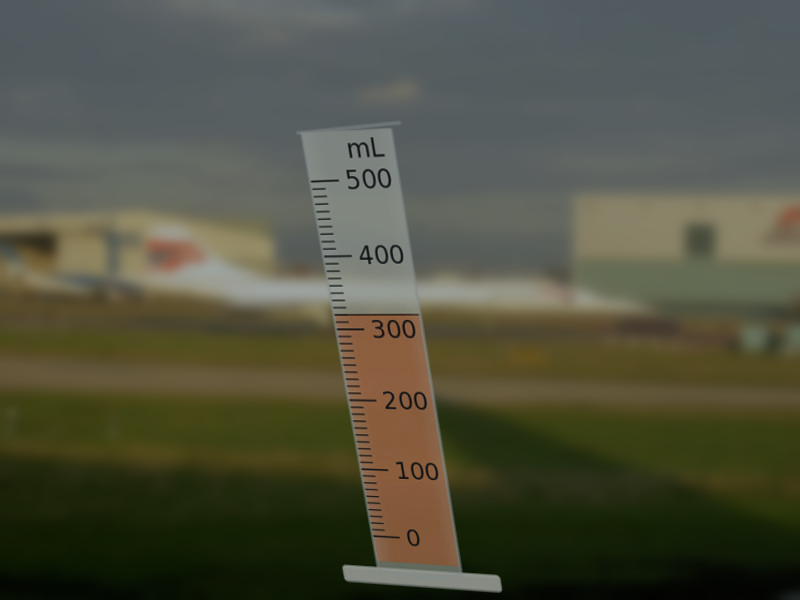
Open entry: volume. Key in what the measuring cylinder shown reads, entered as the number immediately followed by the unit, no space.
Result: 320mL
